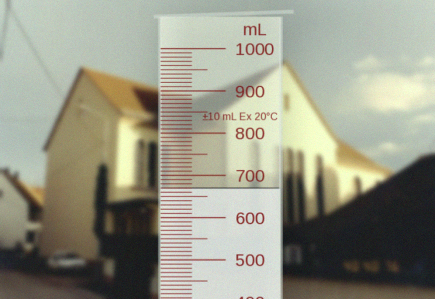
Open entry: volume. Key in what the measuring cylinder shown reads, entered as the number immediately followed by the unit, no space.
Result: 670mL
